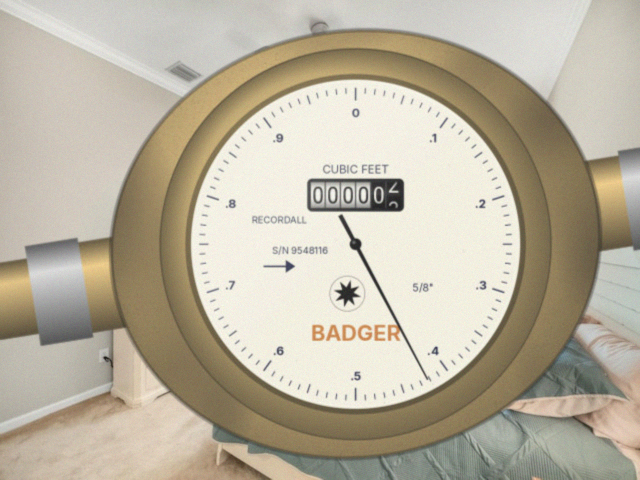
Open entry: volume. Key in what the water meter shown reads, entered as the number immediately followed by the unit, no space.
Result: 2.42ft³
